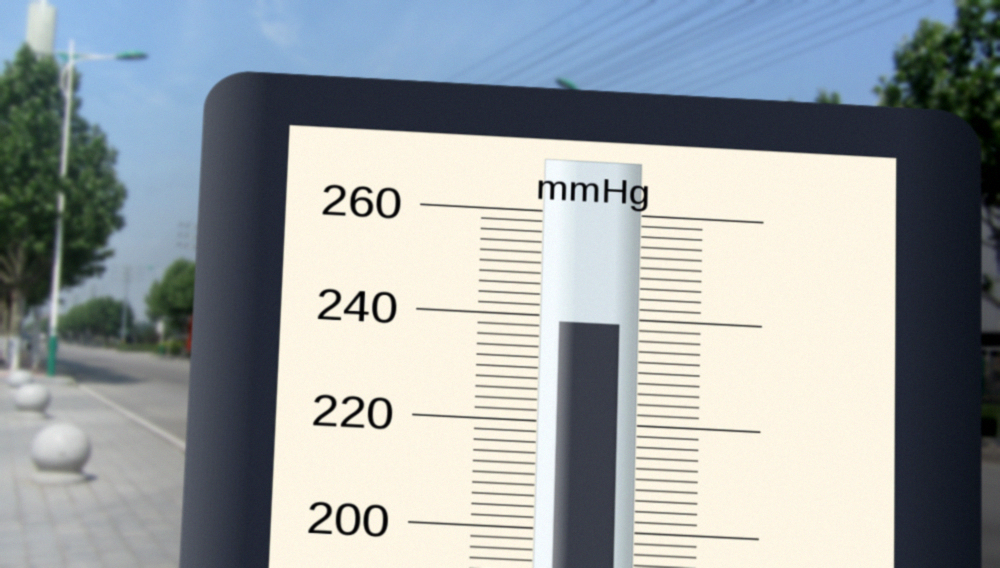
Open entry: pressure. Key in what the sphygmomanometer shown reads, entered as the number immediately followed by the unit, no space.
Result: 239mmHg
